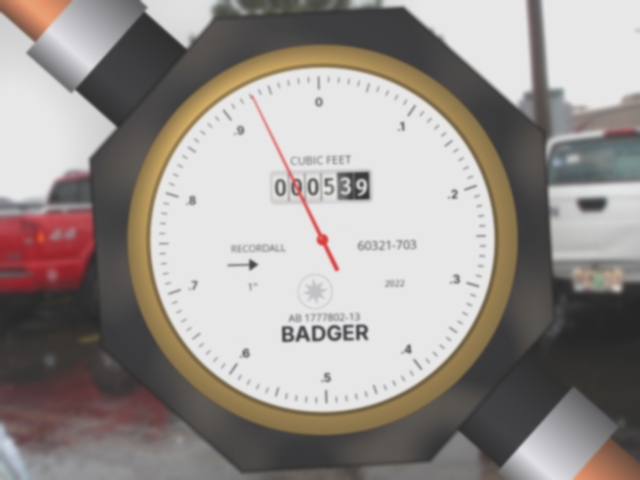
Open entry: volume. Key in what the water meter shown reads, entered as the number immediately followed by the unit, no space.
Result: 538.93ft³
